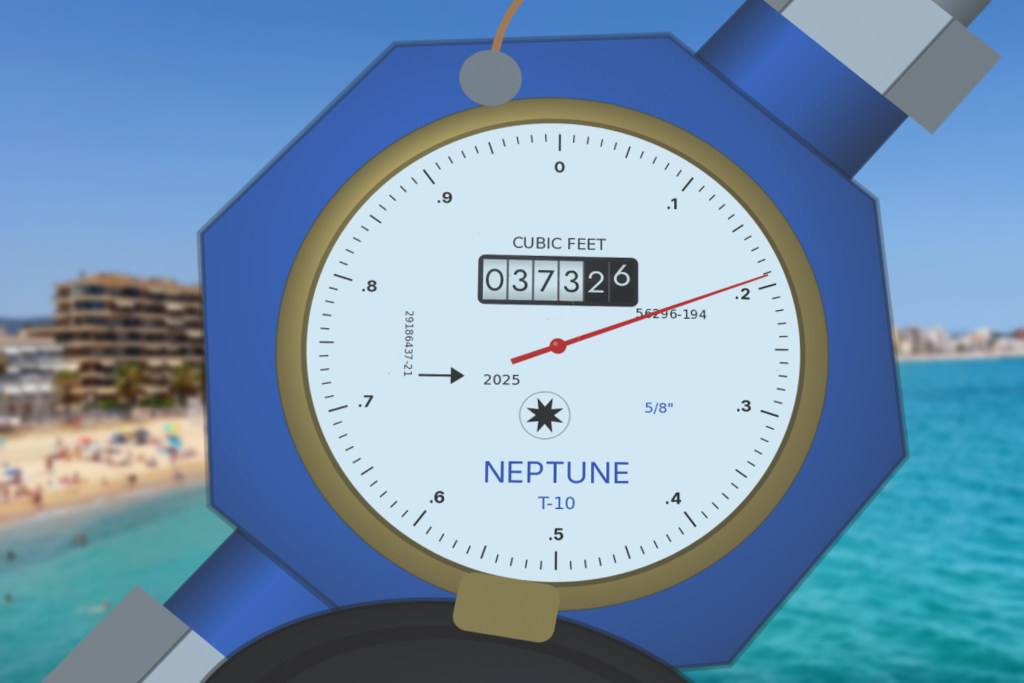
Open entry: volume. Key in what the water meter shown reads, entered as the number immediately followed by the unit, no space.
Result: 37326.19ft³
